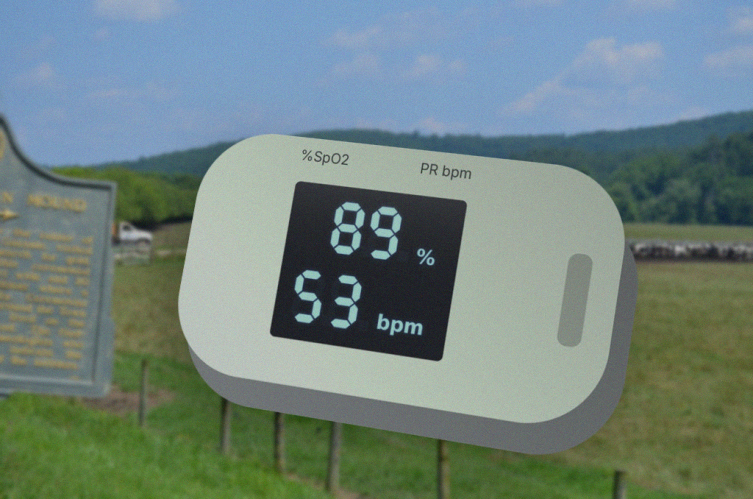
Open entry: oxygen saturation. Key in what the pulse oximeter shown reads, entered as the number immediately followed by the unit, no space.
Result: 89%
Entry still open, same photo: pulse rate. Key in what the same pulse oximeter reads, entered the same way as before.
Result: 53bpm
